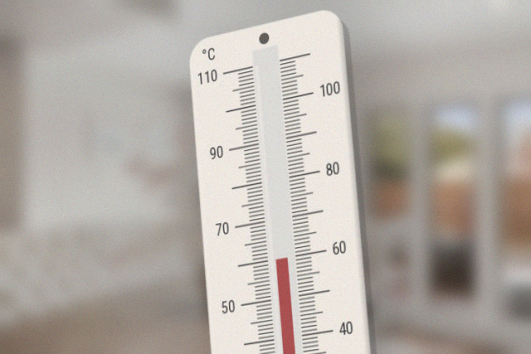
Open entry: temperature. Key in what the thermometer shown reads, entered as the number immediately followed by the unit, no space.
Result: 60°C
